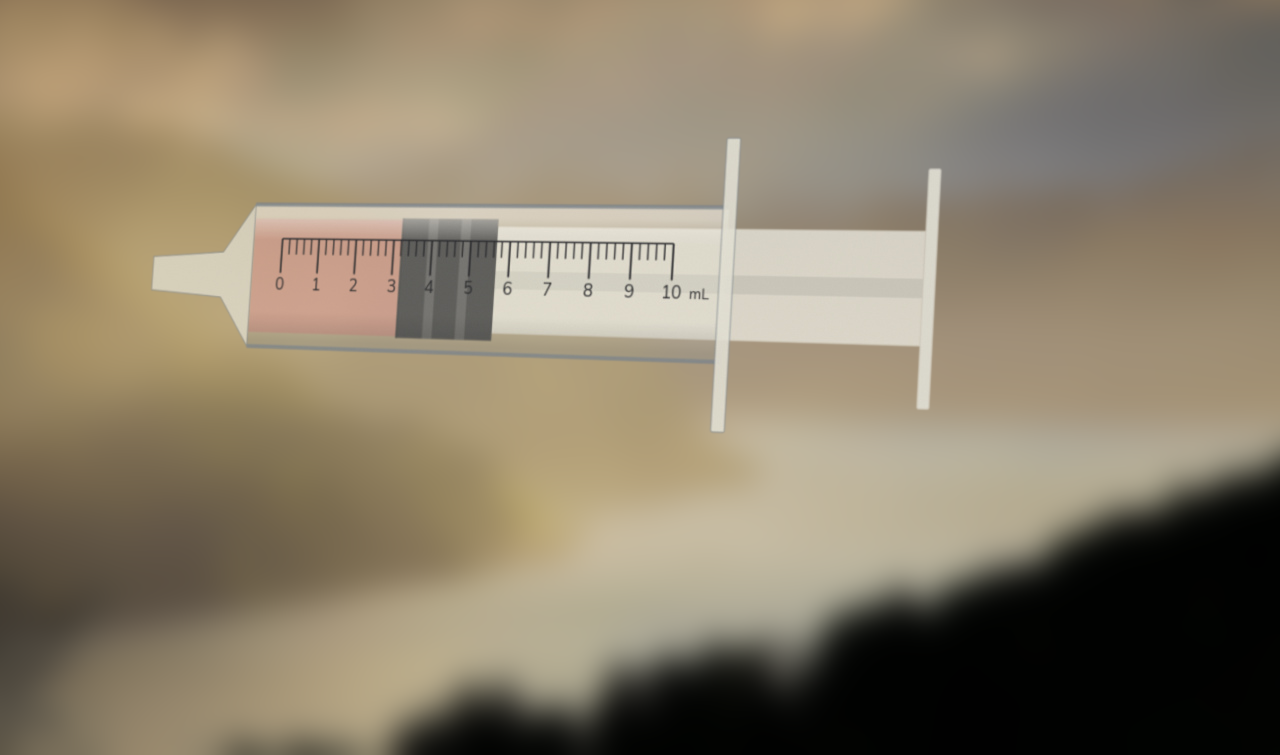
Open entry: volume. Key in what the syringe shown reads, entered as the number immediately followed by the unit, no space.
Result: 3.2mL
